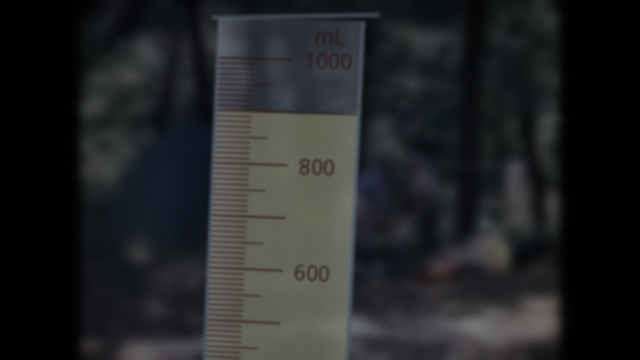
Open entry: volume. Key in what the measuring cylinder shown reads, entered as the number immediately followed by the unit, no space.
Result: 900mL
